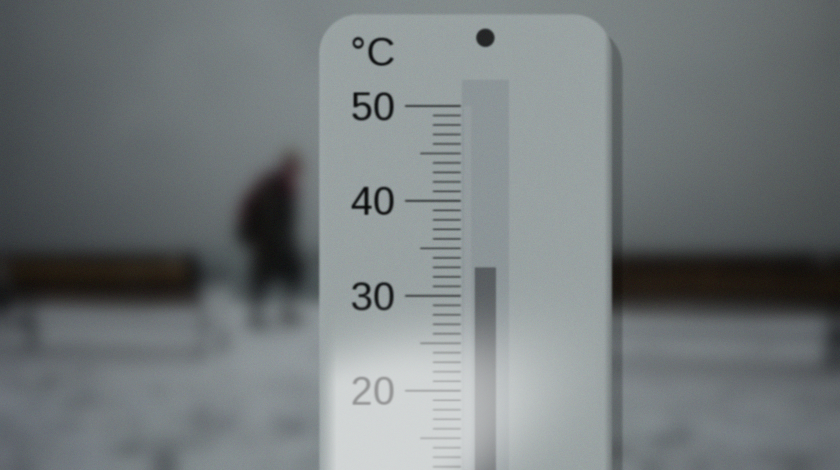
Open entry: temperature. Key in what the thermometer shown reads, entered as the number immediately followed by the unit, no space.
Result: 33°C
